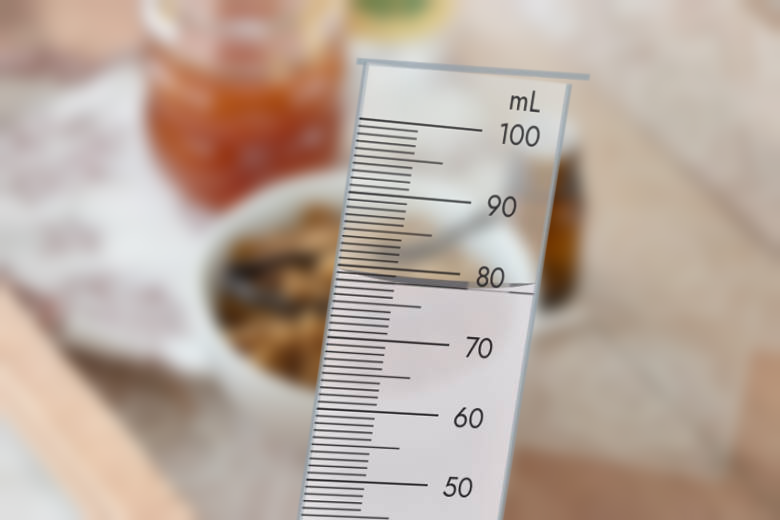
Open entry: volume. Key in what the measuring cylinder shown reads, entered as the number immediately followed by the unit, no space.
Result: 78mL
